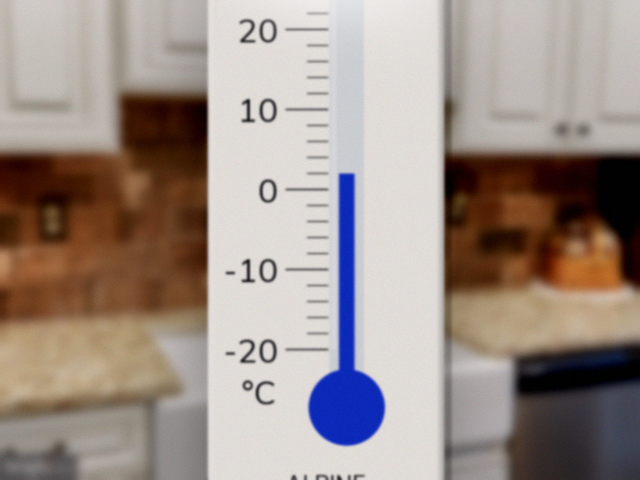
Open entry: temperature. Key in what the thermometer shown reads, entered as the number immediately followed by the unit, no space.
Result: 2°C
